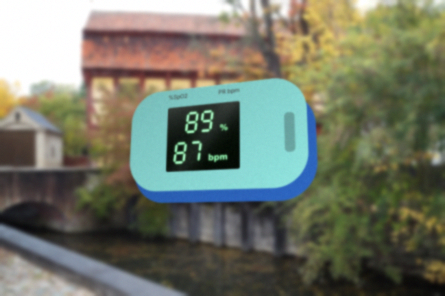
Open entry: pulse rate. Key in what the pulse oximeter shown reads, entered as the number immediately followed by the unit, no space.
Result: 87bpm
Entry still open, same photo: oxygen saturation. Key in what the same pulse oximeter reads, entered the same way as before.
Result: 89%
